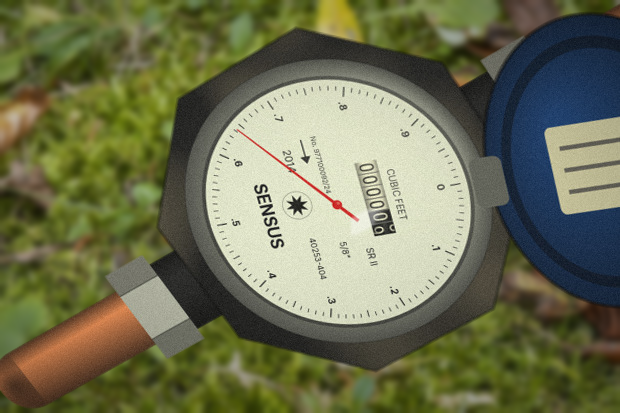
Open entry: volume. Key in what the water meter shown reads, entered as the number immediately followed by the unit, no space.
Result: 8.64ft³
